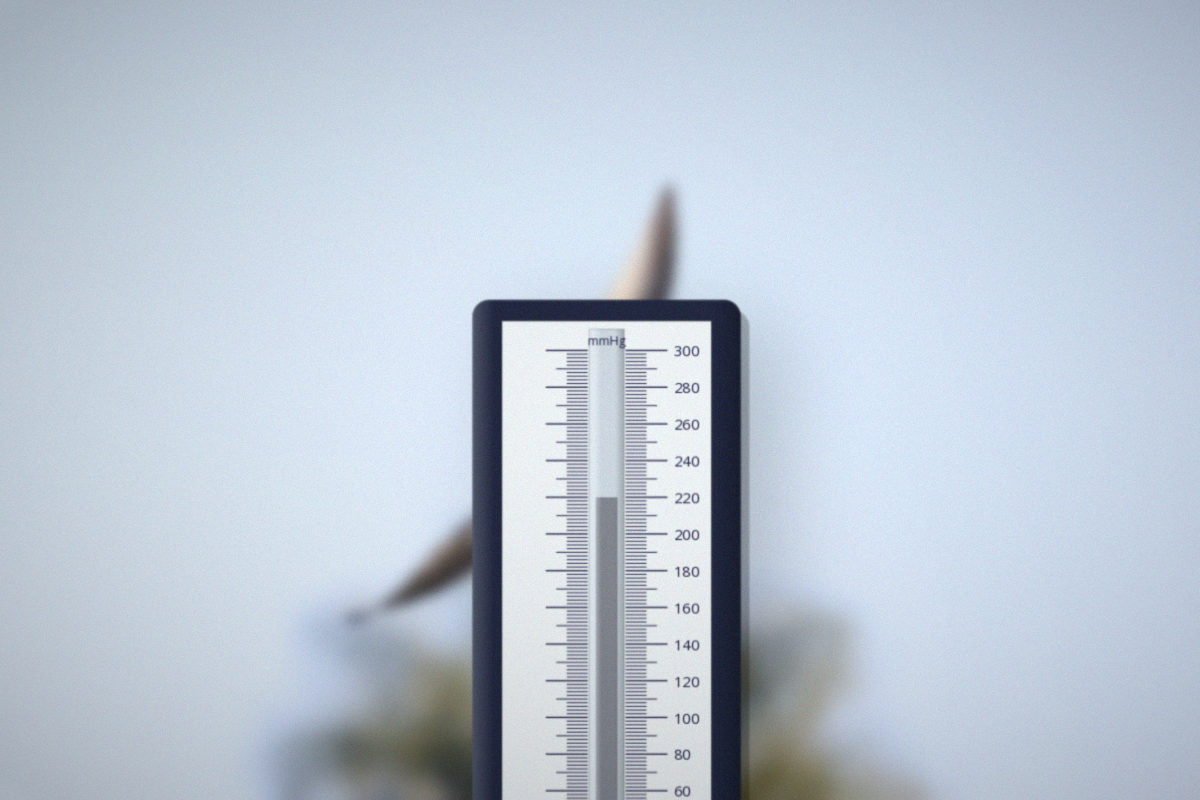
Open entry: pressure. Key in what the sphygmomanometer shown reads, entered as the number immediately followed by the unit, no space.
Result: 220mmHg
